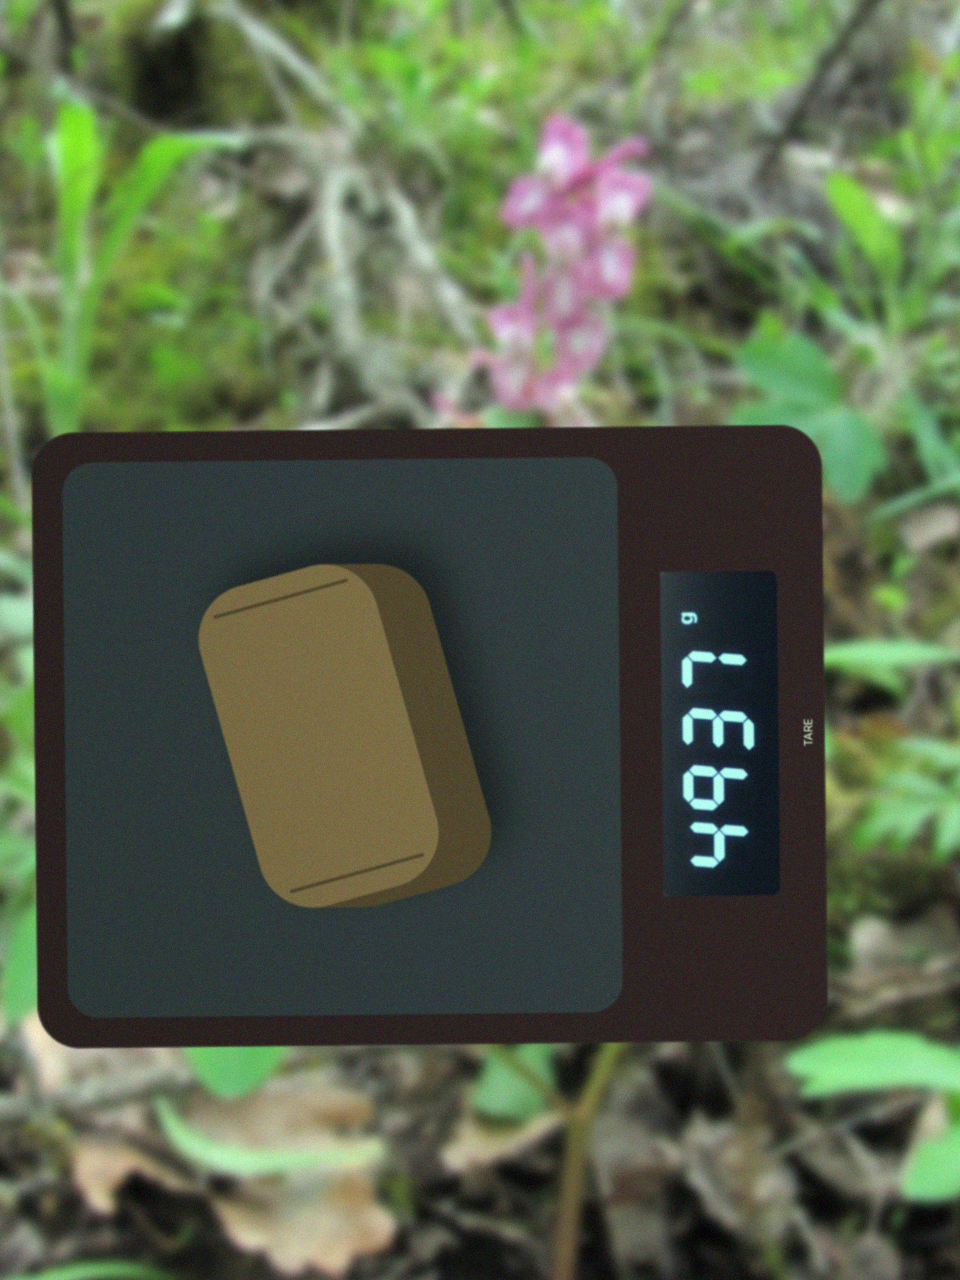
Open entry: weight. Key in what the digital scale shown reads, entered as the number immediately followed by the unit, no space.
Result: 4937g
